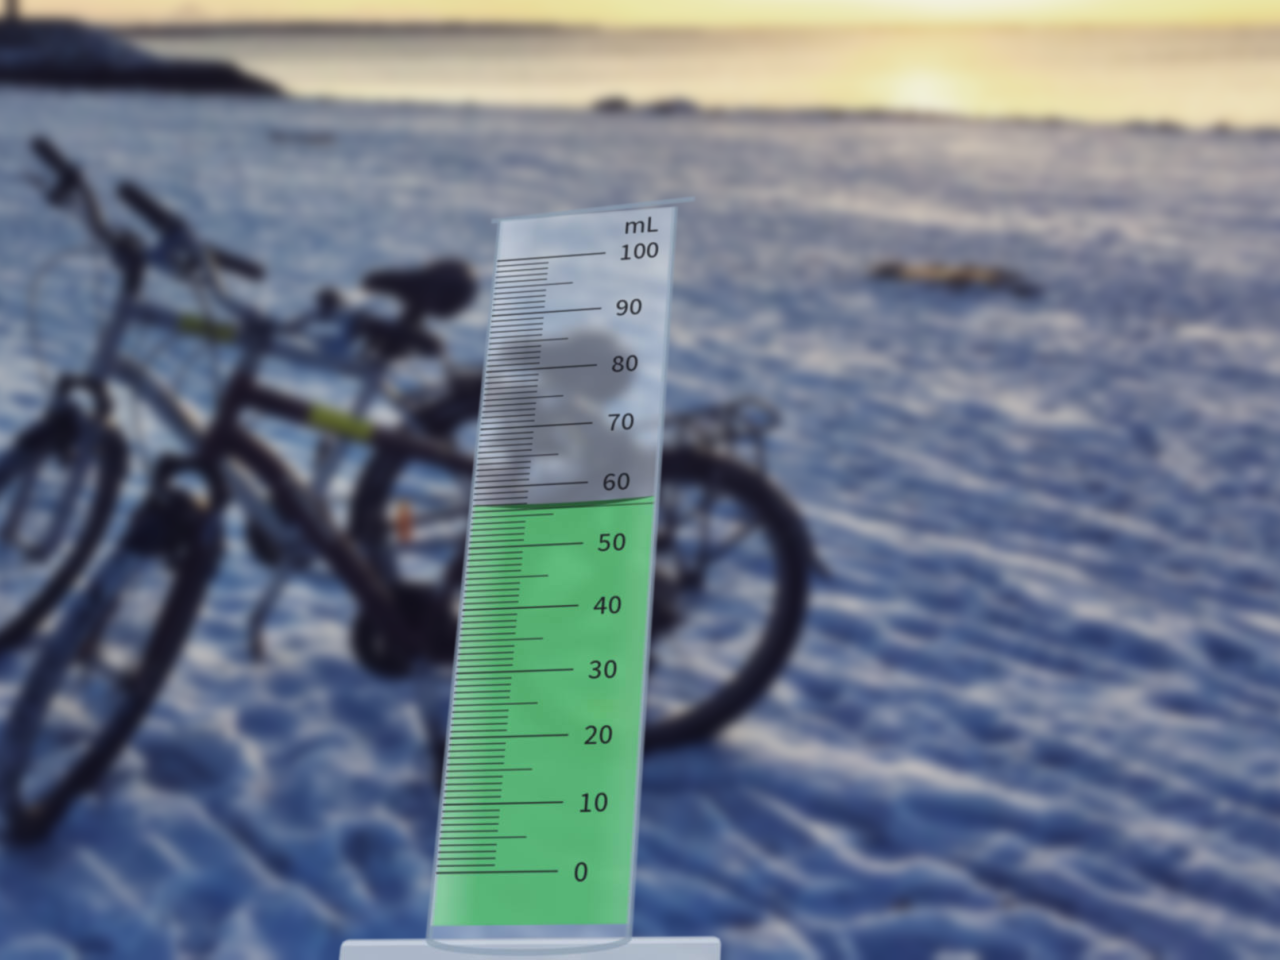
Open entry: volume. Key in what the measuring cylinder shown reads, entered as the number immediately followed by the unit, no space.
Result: 56mL
